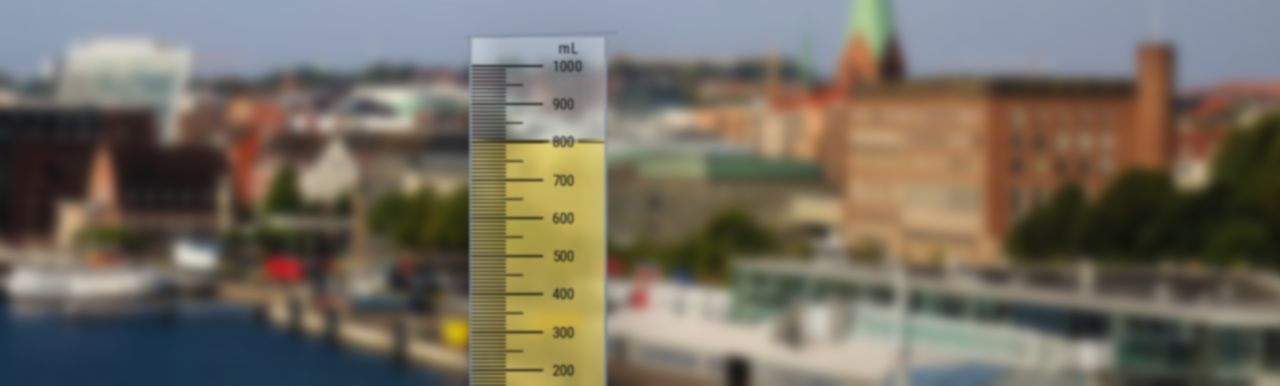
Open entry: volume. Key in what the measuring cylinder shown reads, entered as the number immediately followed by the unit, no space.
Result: 800mL
